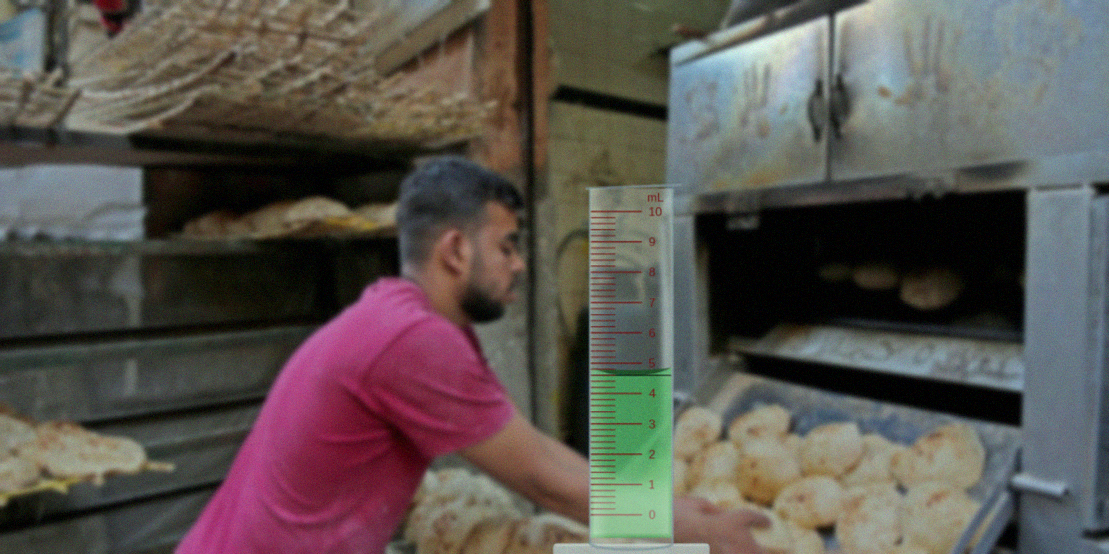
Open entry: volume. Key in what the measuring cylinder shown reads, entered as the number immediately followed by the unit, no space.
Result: 4.6mL
